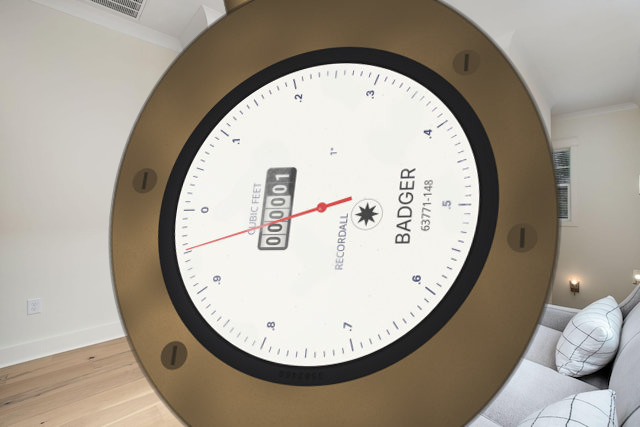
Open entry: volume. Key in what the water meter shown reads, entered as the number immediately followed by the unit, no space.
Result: 0.95ft³
